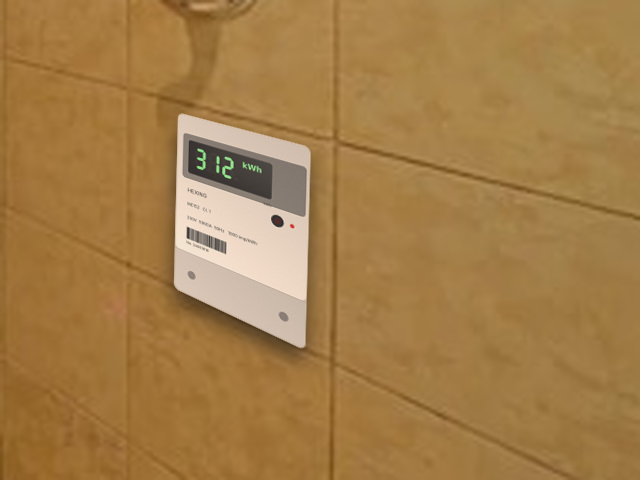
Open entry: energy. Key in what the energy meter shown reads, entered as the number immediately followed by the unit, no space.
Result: 312kWh
